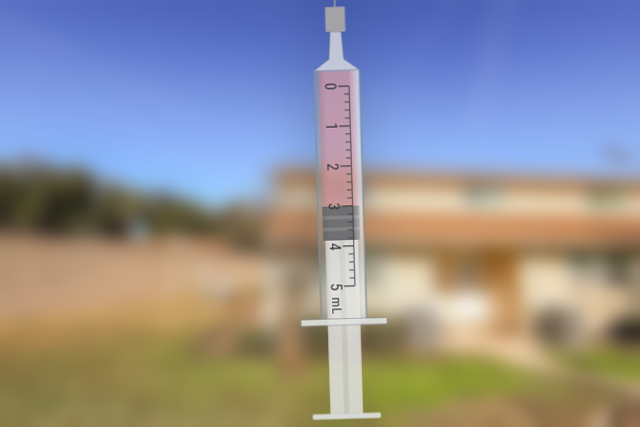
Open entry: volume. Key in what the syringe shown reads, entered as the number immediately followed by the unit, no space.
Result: 3mL
